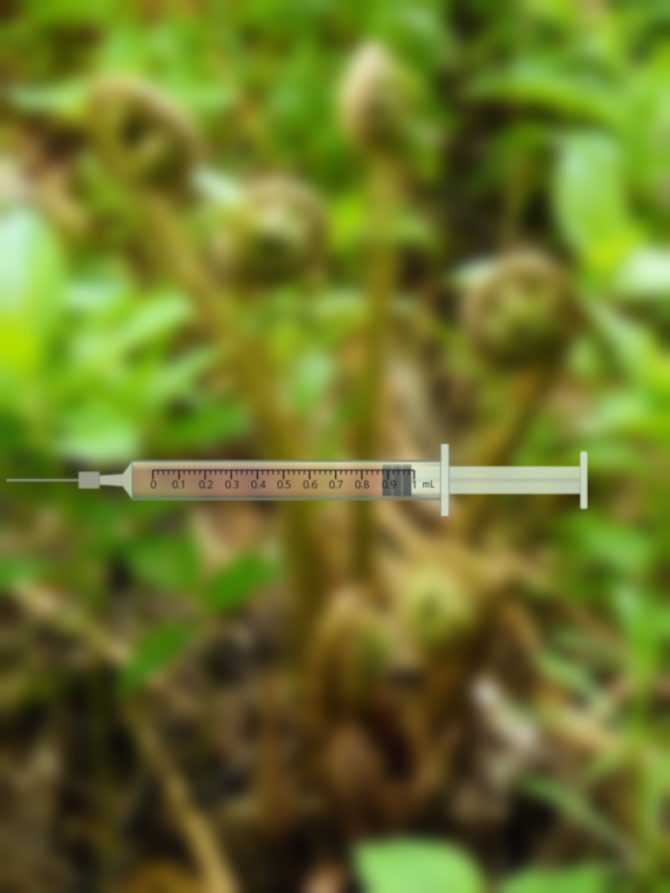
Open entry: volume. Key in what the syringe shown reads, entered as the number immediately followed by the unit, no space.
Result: 0.88mL
